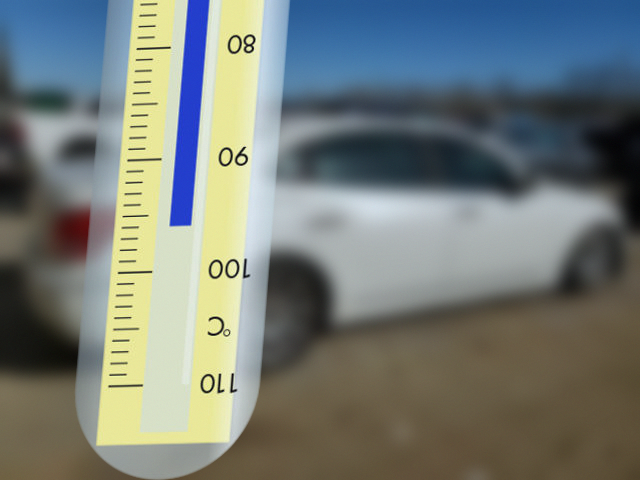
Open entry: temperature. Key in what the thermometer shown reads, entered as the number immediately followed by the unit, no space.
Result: 96°C
